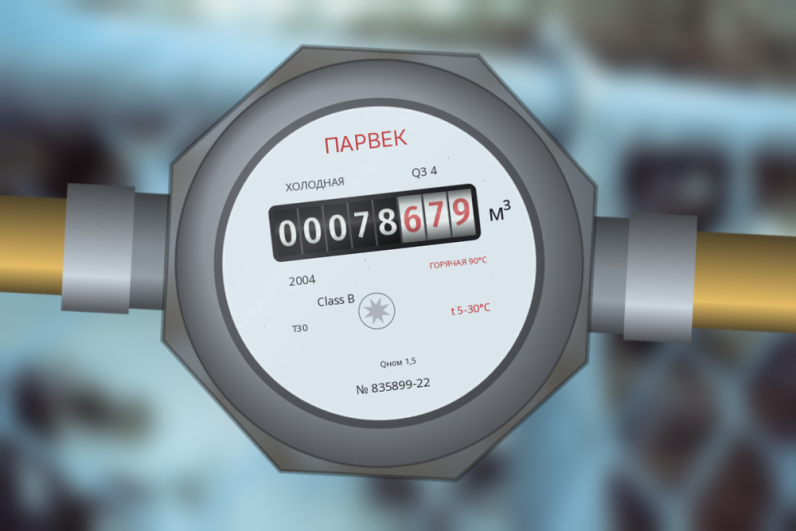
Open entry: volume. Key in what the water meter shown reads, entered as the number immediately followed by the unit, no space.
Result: 78.679m³
